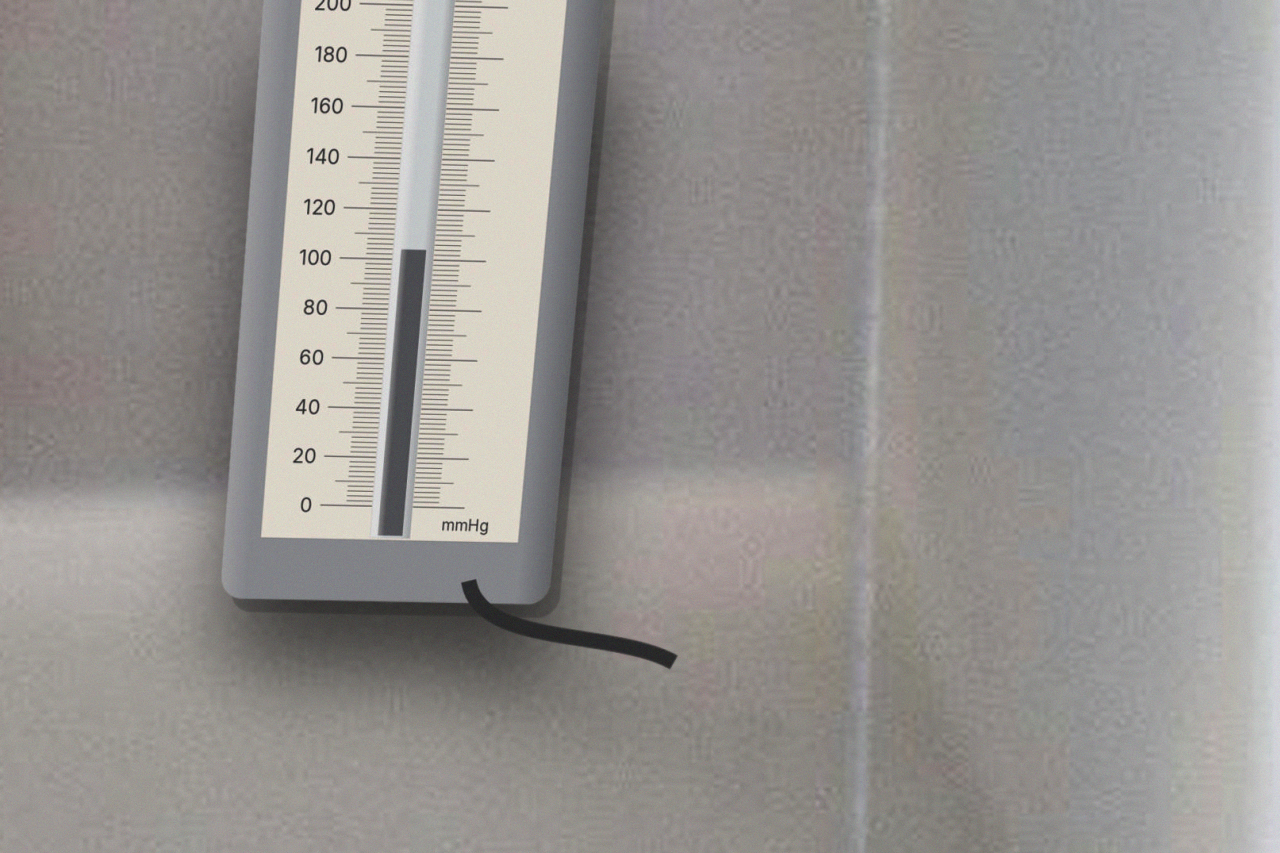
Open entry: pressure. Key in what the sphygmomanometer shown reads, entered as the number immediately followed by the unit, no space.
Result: 104mmHg
